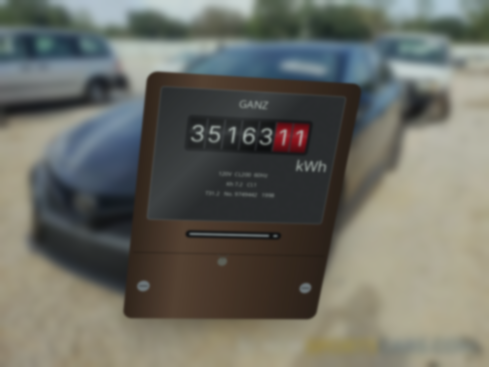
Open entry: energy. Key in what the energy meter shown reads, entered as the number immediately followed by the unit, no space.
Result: 35163.11kWh
